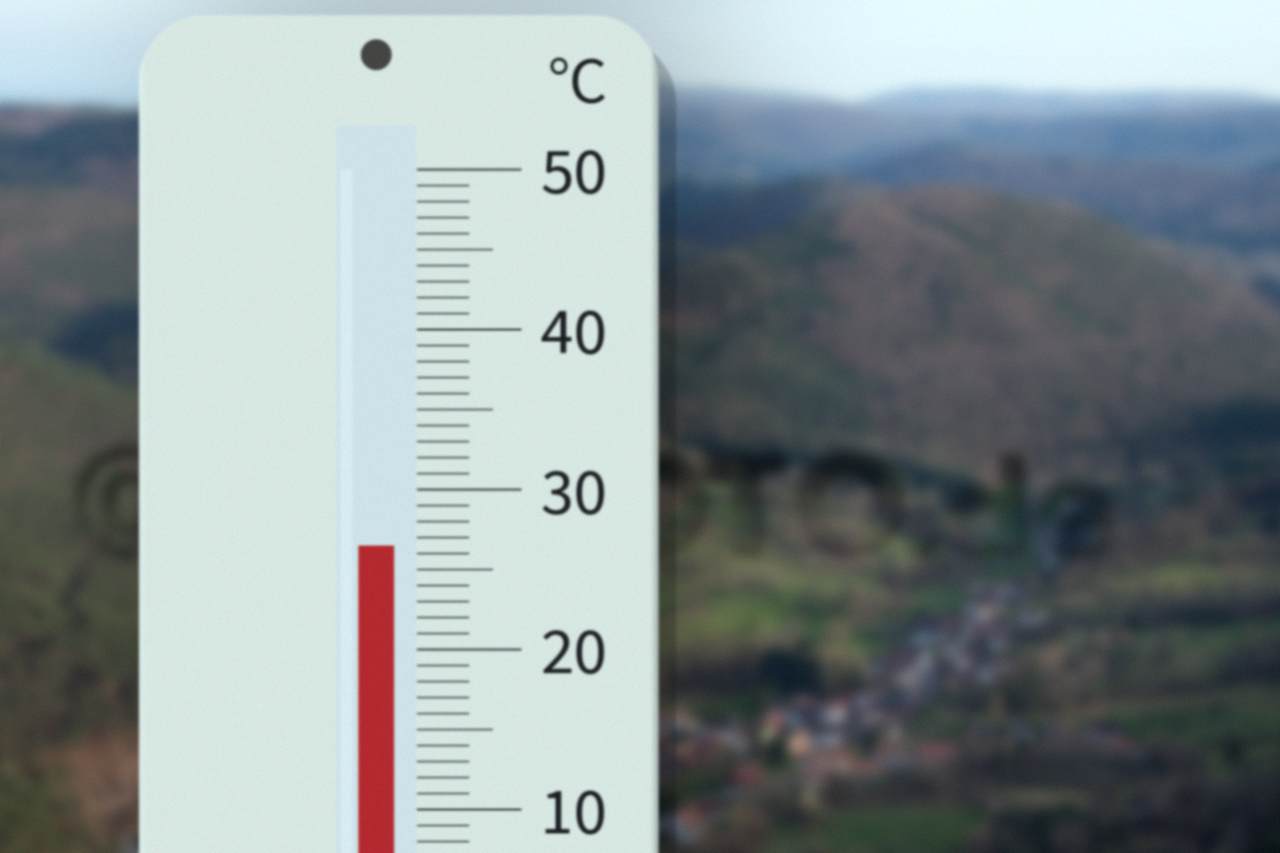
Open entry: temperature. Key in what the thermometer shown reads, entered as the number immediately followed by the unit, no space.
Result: 26.5°C
